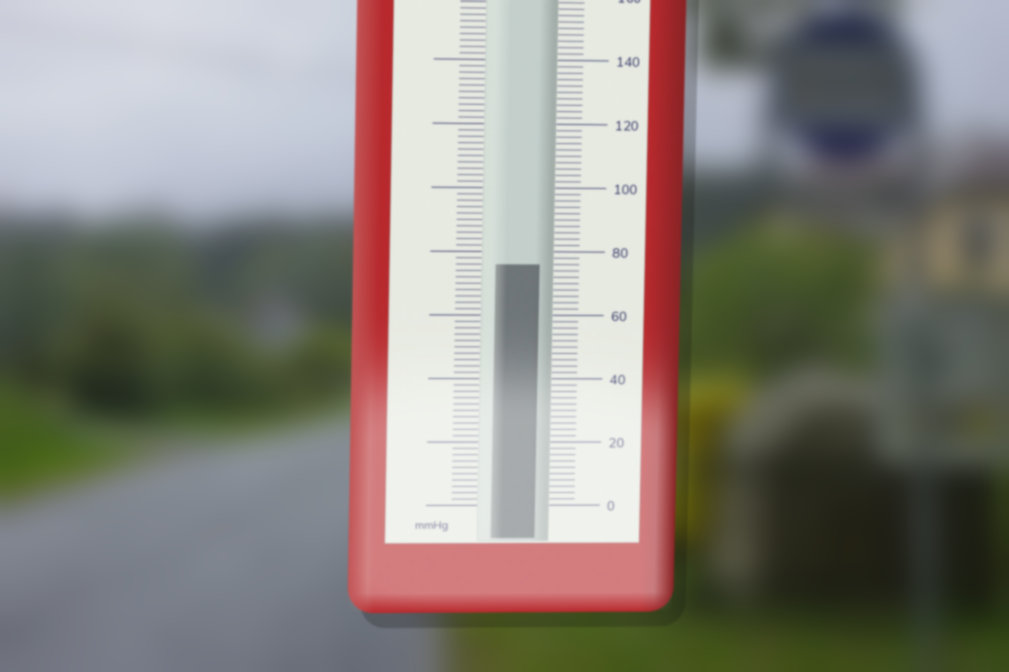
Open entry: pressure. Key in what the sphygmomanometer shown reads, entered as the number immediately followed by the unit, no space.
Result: 76mmHg
